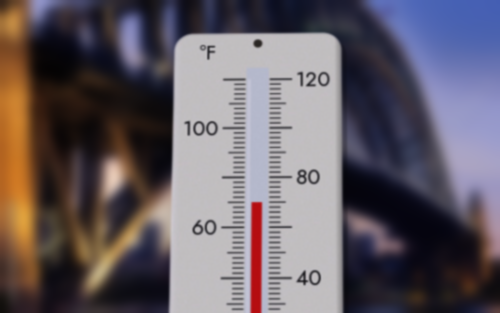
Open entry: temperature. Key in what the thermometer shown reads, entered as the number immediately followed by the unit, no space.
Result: 70°F
